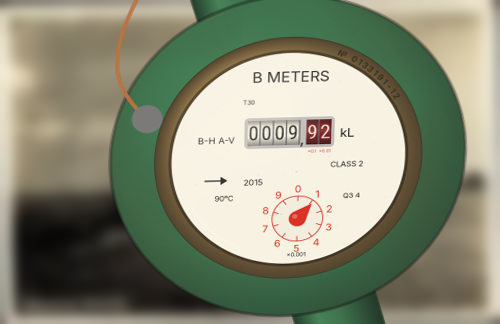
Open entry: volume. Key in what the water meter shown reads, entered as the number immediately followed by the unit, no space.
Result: 9.921kL
